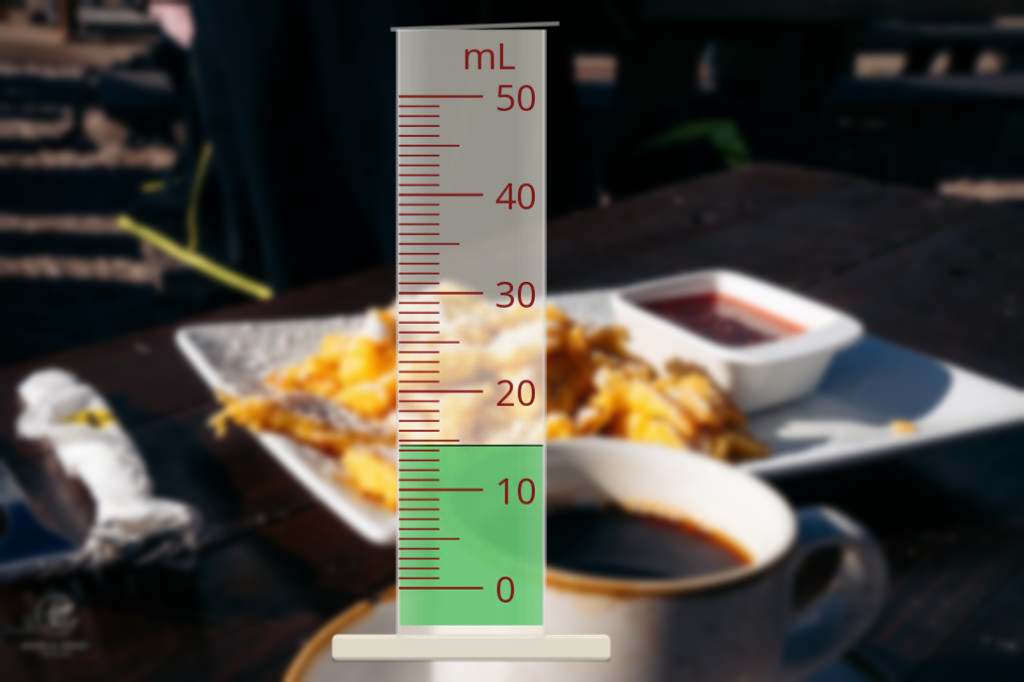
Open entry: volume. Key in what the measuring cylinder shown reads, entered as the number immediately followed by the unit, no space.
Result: 14.5mL
